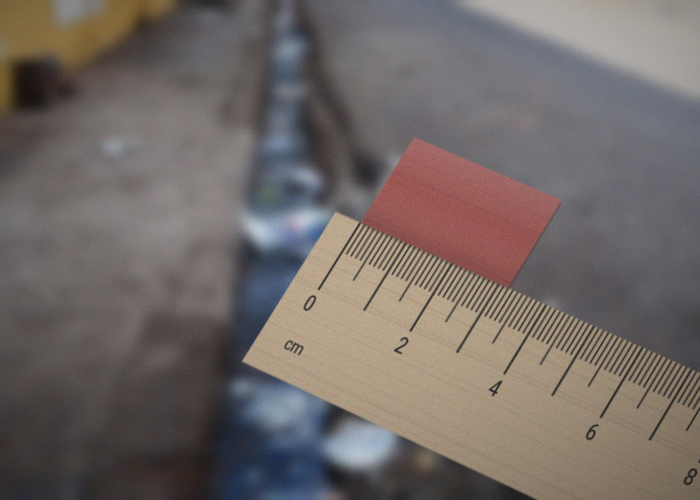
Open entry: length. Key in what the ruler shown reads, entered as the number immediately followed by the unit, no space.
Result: 3.2cm
